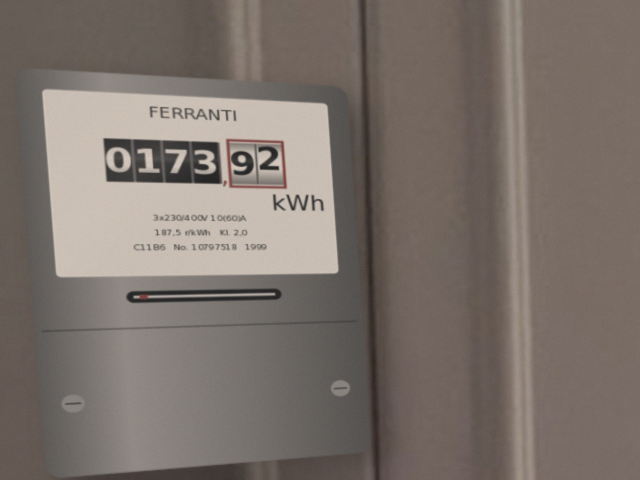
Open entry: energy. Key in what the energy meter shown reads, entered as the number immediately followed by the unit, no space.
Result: 173.92kWh
